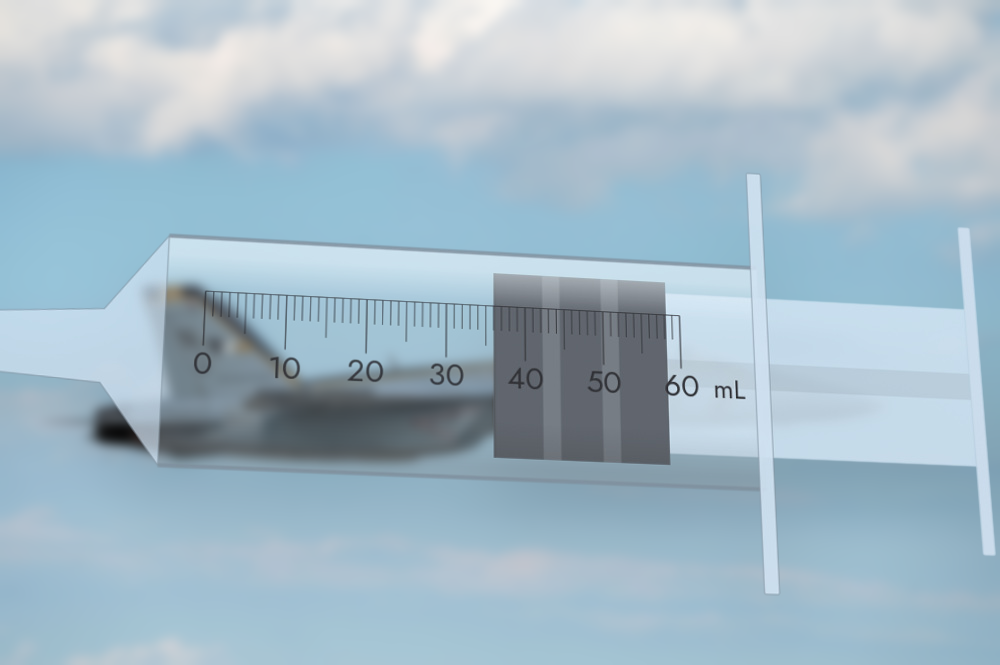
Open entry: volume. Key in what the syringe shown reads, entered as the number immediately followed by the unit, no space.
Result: 36mL
